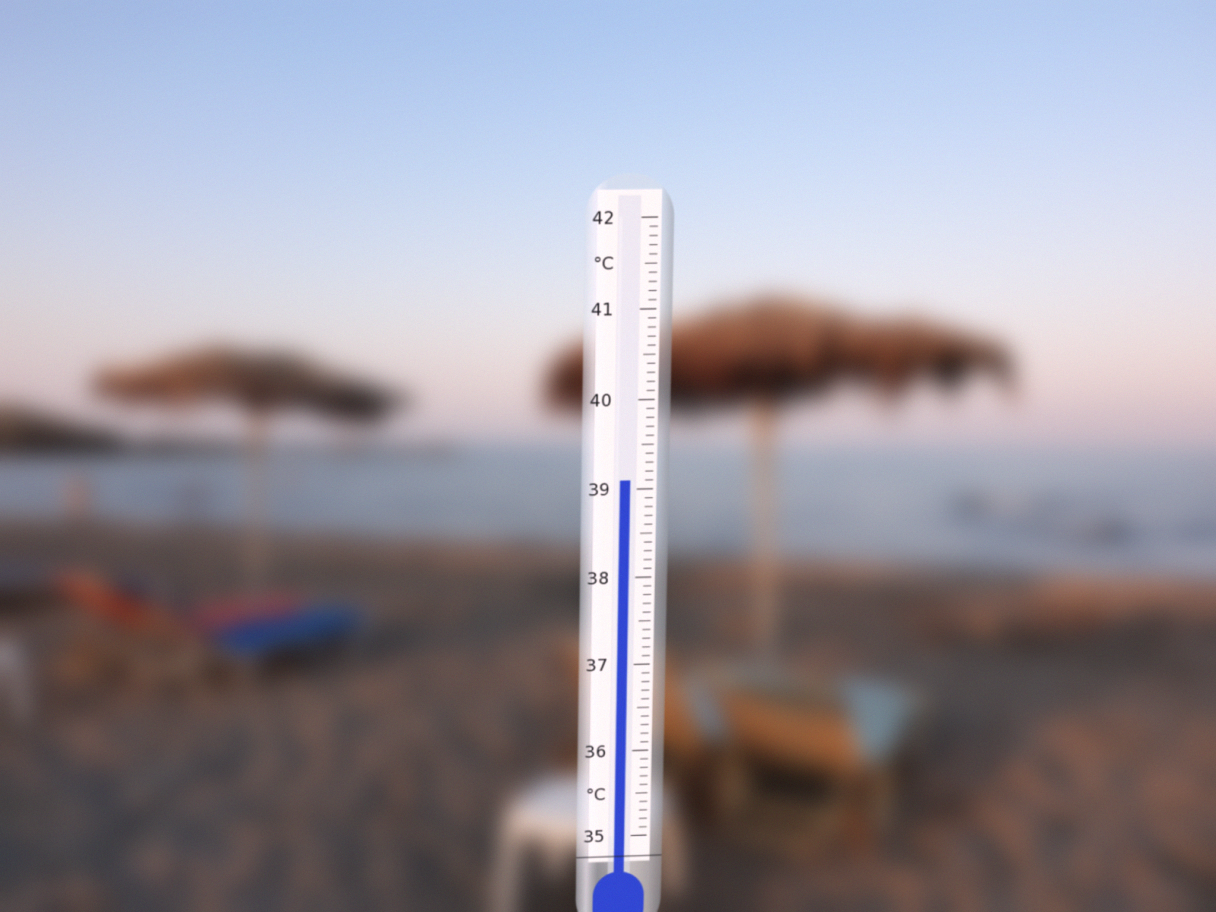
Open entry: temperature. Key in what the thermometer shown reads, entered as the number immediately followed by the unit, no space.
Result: 39.1°C
